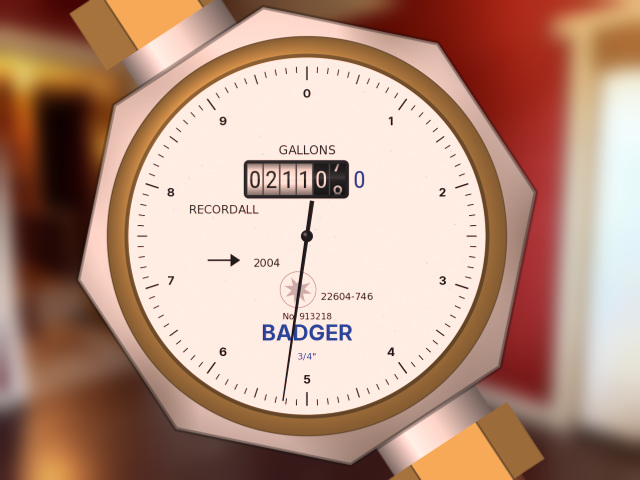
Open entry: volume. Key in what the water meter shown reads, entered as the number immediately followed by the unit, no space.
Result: 211075.2gal
